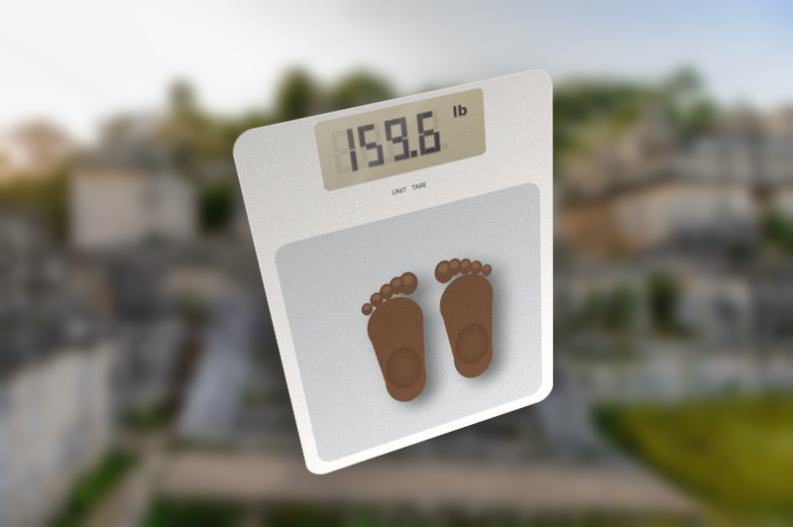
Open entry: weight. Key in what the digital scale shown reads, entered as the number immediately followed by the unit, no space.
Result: 159.6lb
